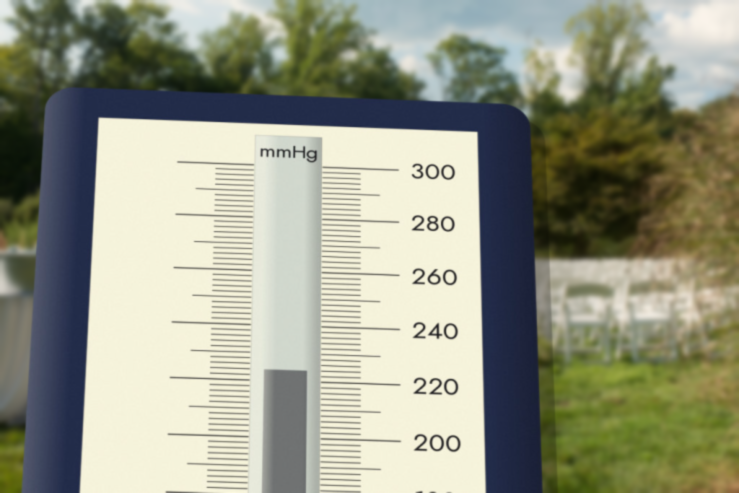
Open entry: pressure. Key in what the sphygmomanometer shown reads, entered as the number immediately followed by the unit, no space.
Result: 224mmHg
